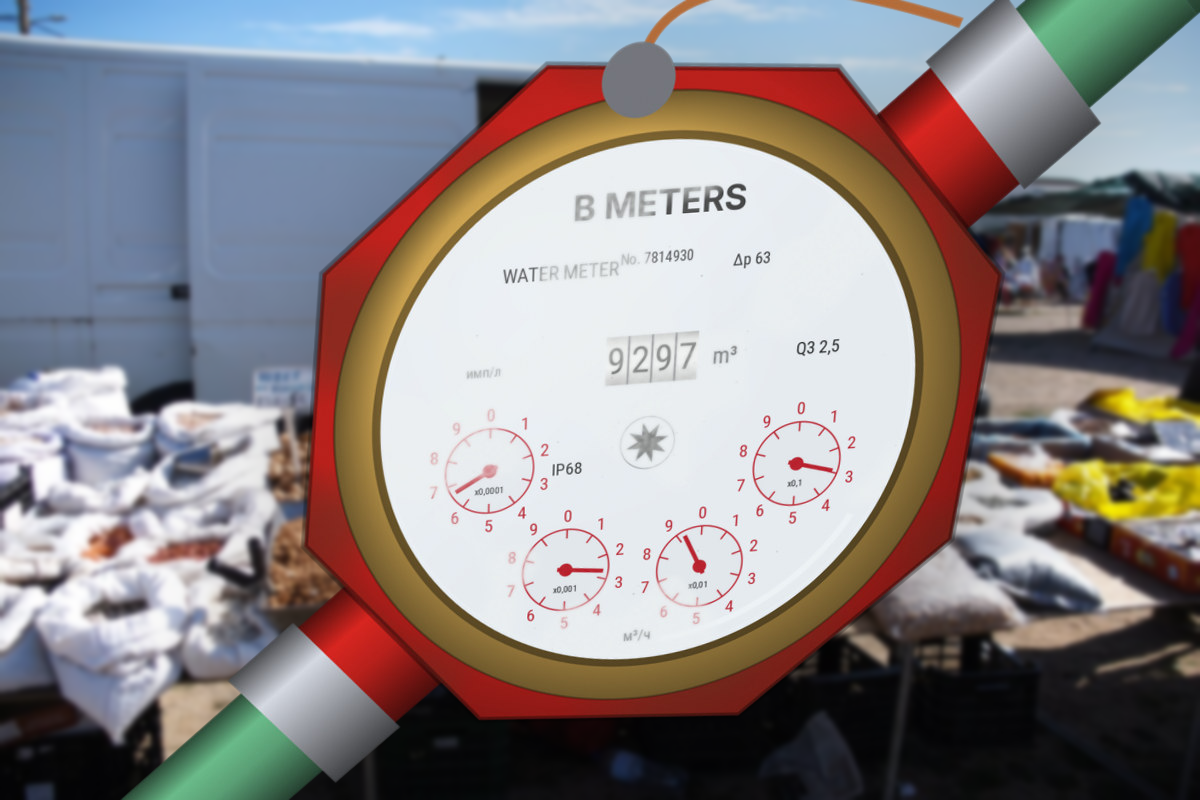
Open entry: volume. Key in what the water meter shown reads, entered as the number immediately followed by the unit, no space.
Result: 9297.2926m³
